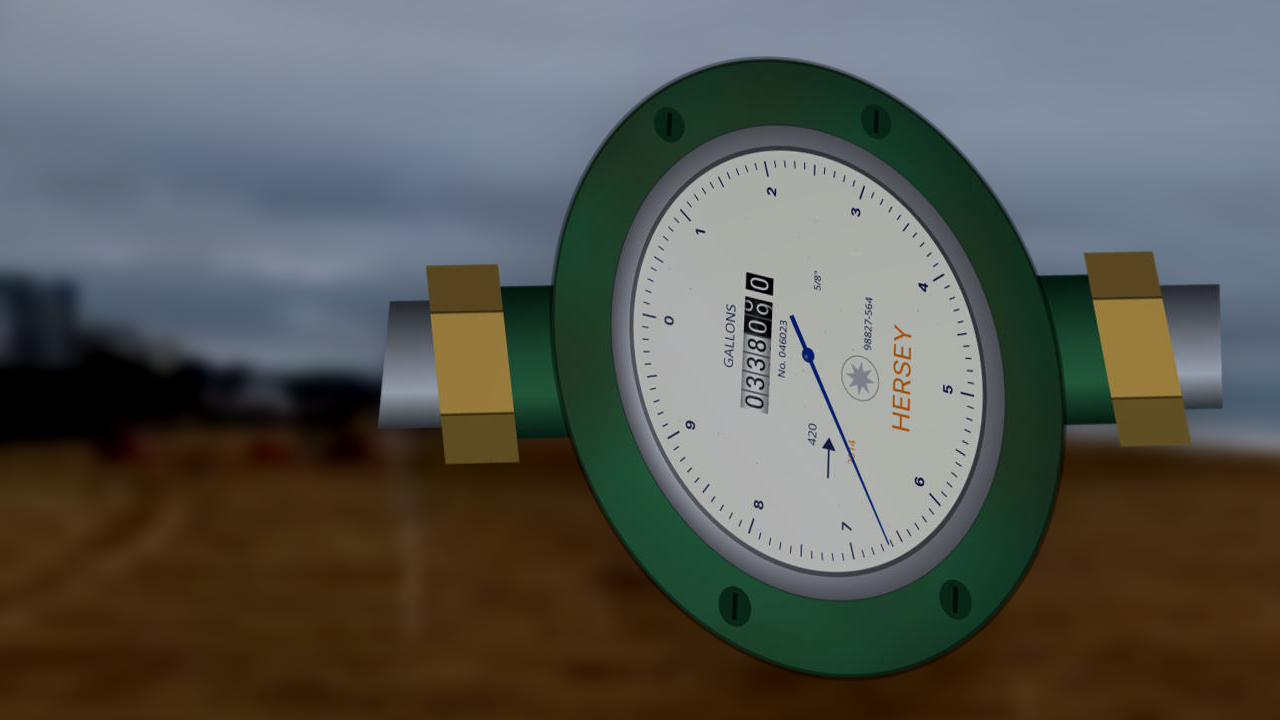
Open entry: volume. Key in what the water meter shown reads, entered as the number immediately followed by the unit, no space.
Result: 338086.6gal
